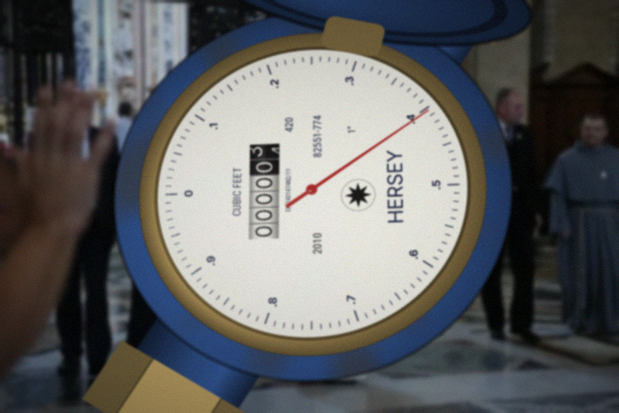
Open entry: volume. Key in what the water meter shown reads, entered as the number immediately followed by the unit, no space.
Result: 3.40ft³
